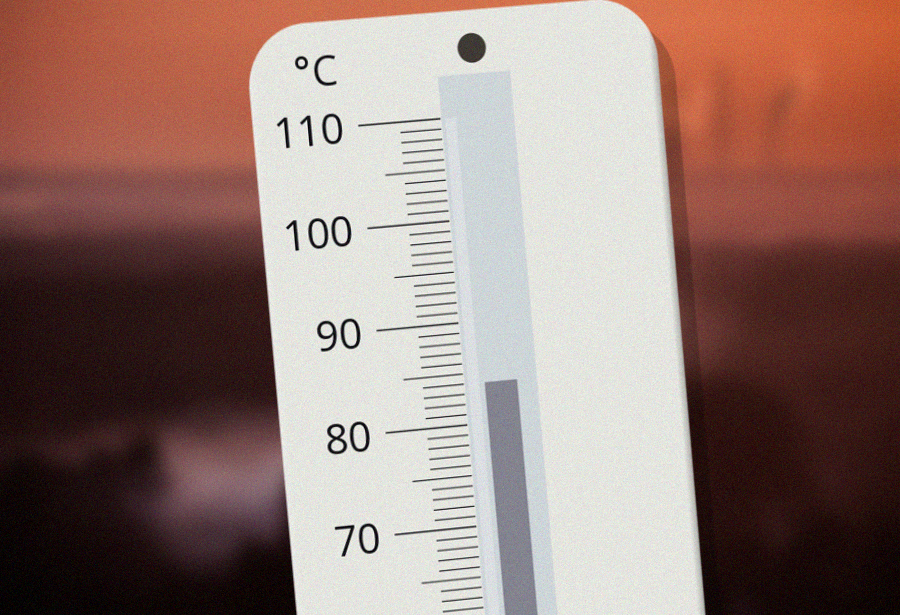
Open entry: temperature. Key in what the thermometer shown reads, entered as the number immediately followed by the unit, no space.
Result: 84°C
